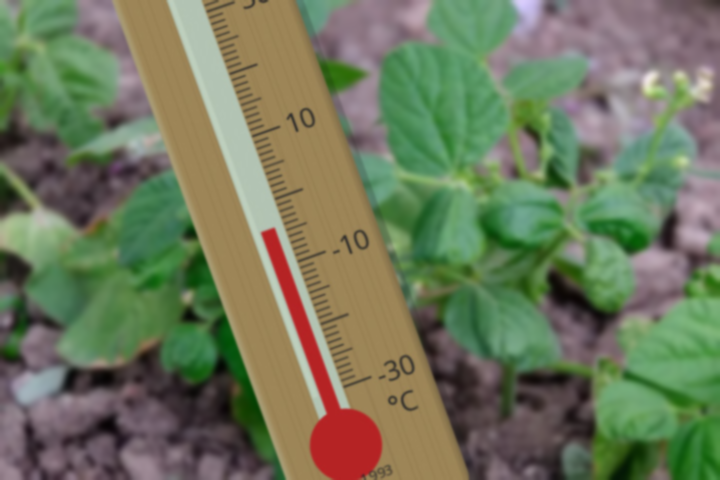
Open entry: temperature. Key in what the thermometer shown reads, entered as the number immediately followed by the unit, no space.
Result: -4°C
